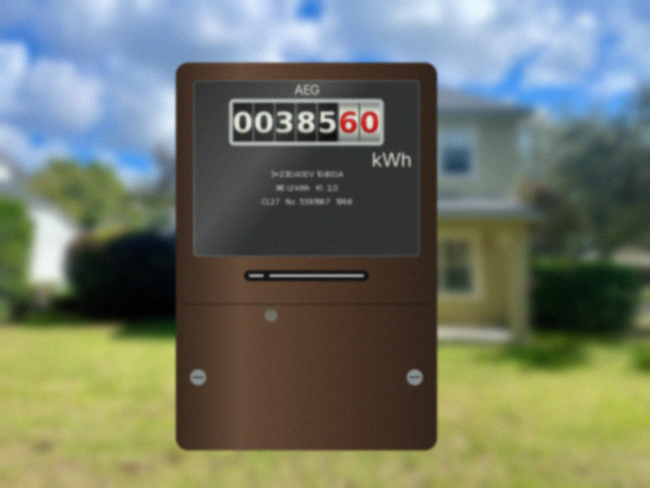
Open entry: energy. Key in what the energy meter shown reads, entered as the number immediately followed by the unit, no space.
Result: 385.60kWh
